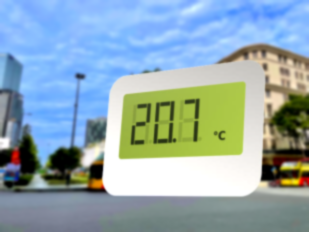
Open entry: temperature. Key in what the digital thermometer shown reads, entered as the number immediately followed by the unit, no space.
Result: 20.7°C
